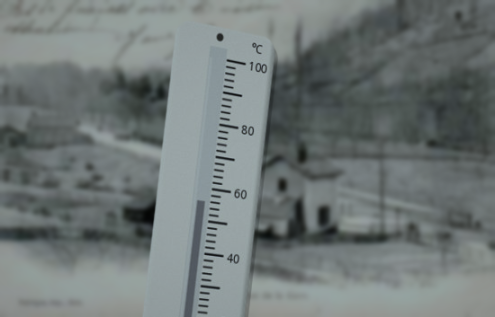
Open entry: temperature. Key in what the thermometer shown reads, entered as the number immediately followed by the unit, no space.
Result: 56°C
